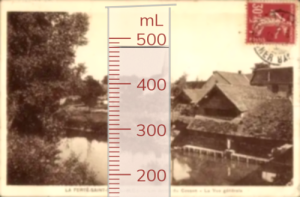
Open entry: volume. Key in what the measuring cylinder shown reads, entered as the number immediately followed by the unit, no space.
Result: 480mL
